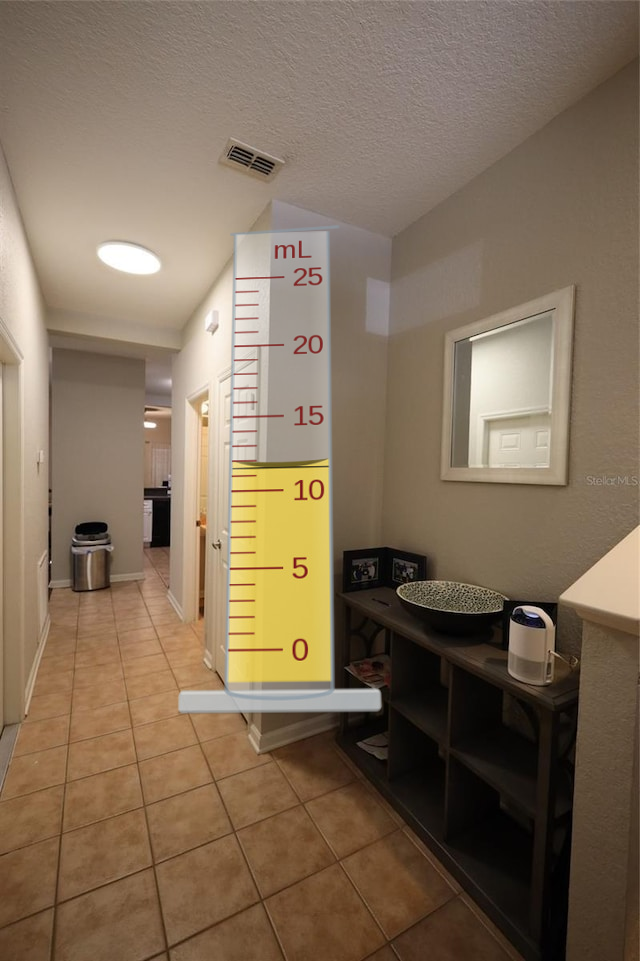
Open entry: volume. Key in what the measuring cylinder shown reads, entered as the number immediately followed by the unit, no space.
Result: 11.5mL
